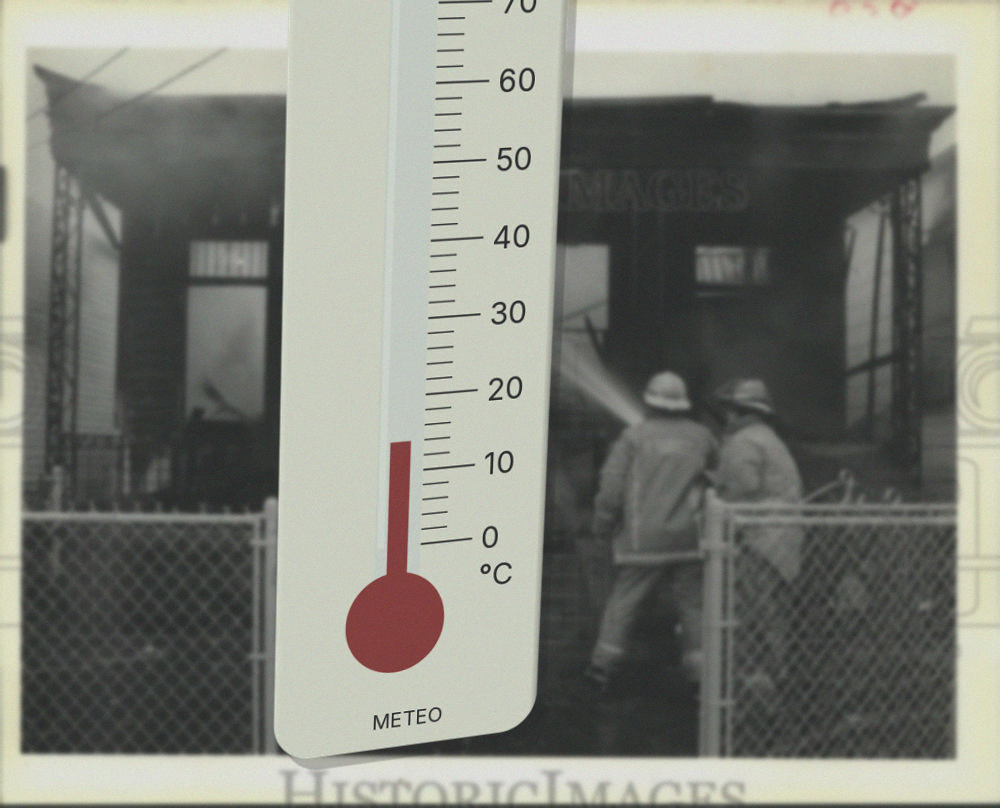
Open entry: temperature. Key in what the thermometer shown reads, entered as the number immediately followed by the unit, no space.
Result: 14°C
